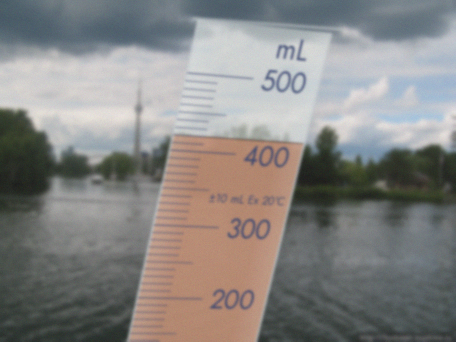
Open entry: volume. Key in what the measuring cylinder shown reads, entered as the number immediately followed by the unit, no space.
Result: 420mL
